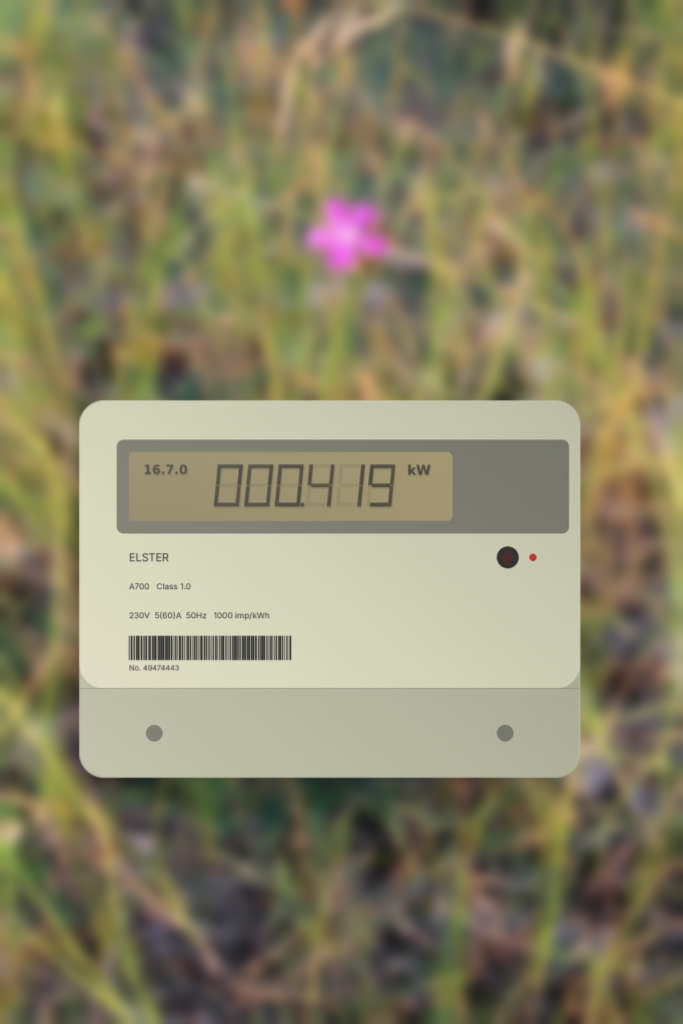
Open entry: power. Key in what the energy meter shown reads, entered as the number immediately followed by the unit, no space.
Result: 0.419kW
